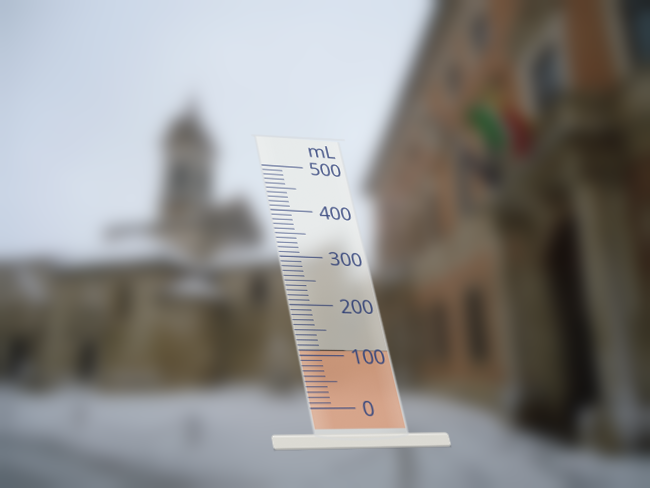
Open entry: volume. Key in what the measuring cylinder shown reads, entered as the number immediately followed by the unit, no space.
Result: 110mL
